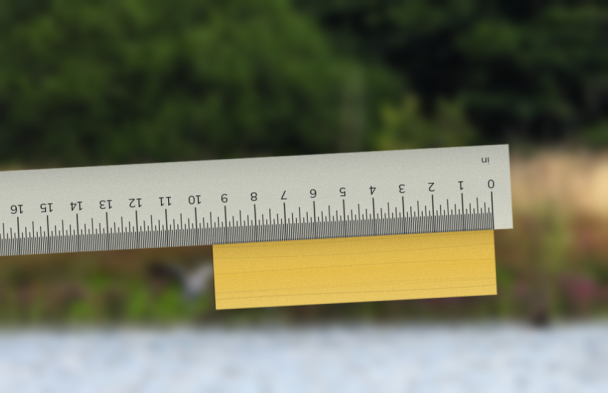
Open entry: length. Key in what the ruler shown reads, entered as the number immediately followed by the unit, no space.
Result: 9.5in
